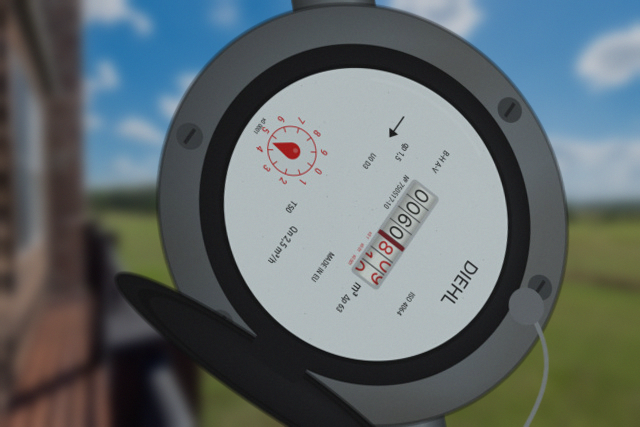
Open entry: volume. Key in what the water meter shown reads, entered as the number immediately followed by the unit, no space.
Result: 60.8094m³
